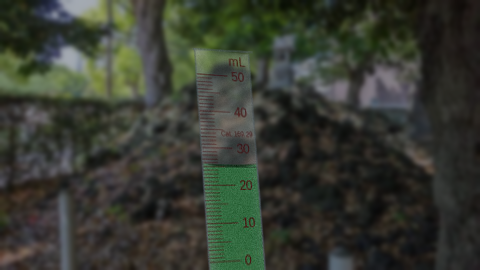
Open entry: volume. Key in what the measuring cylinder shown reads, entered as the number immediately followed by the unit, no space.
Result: 25mL
